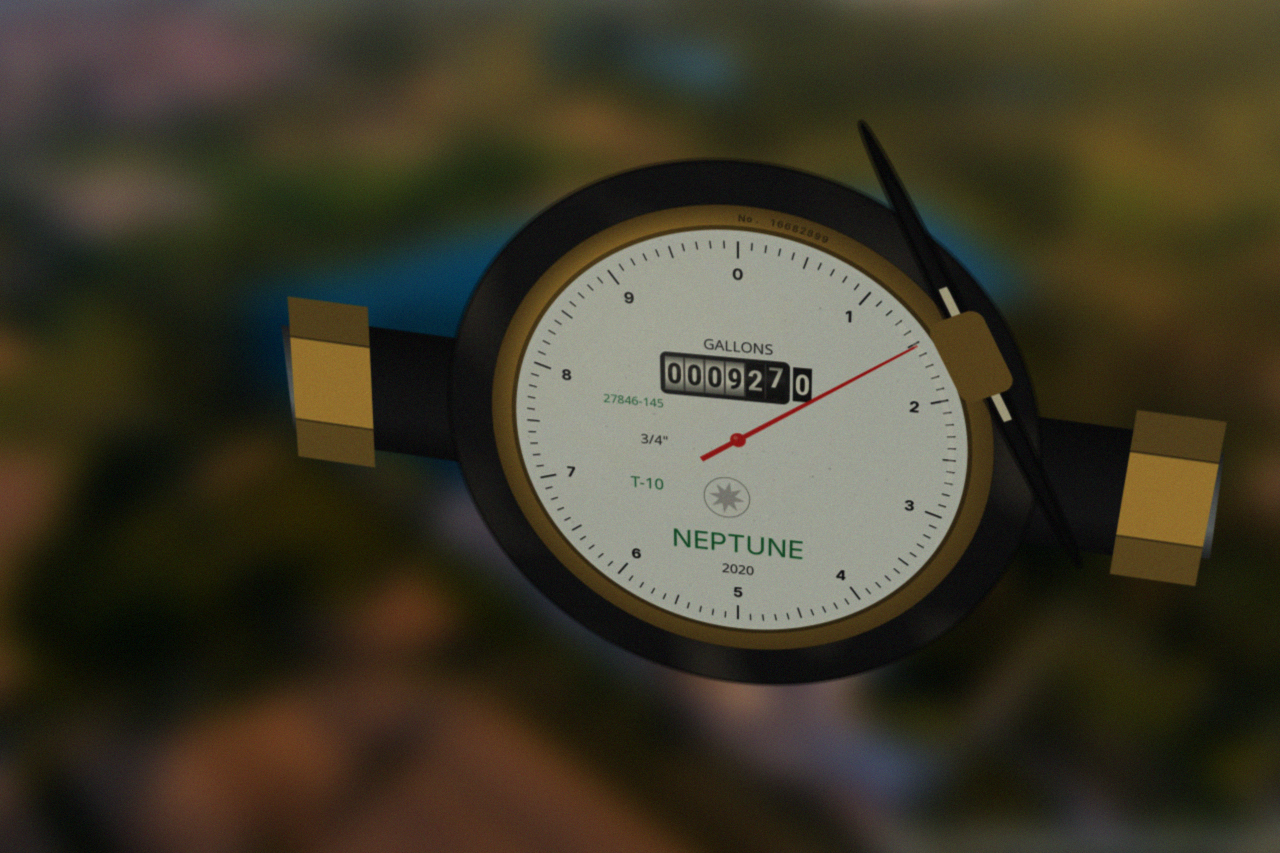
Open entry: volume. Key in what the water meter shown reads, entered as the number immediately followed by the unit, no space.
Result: 9271.5gal
